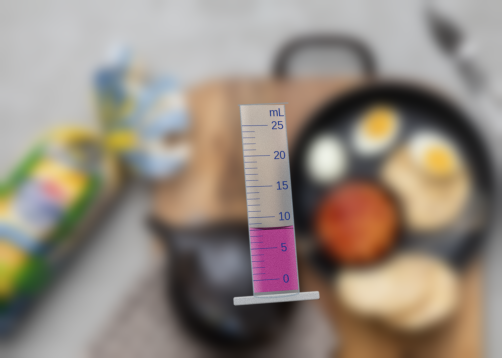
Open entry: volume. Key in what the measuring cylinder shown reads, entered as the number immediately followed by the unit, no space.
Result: 8mL
